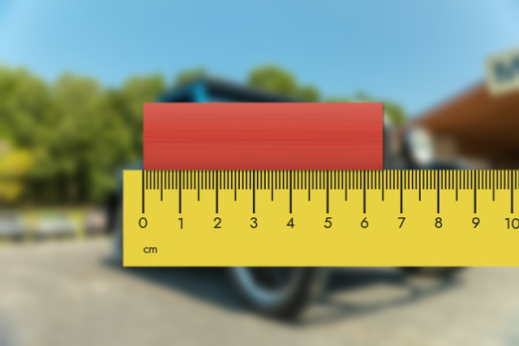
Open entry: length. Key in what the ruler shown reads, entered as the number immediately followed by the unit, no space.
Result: 6.5cm
